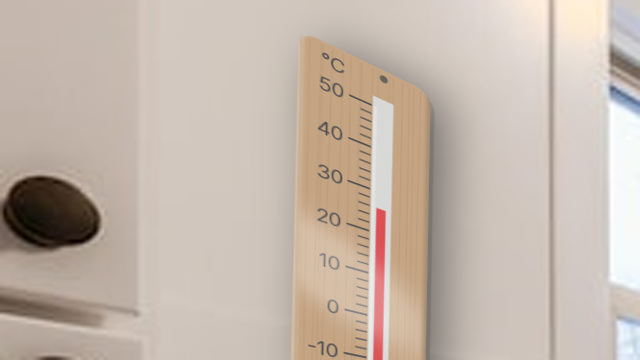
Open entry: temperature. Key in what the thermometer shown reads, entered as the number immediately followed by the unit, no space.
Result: 26°C
